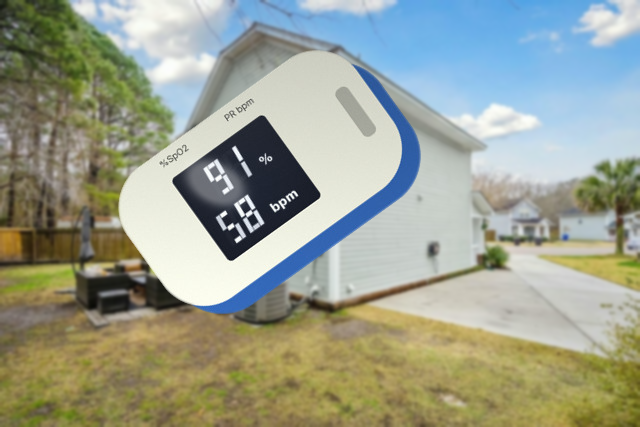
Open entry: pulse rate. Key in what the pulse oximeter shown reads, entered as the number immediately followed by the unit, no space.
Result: 58bpm
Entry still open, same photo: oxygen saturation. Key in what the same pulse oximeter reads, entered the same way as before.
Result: 91%
